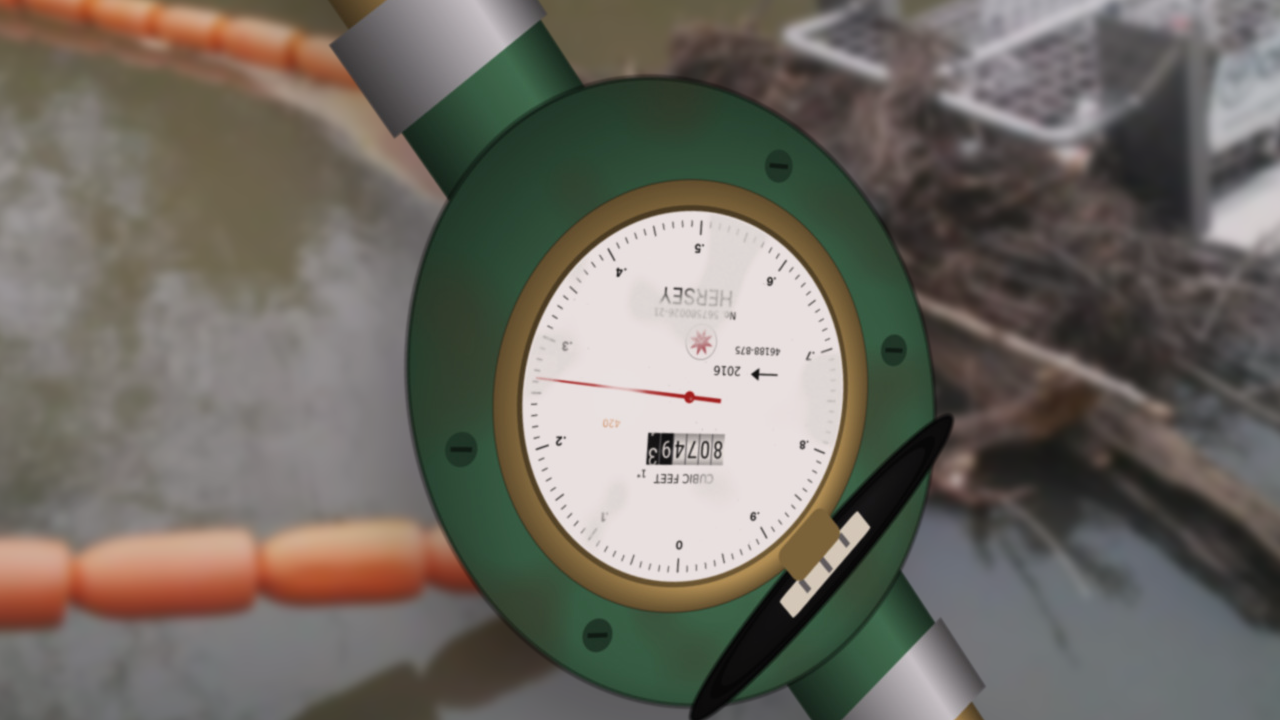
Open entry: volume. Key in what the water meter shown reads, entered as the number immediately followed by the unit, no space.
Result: 807493.26ft³
